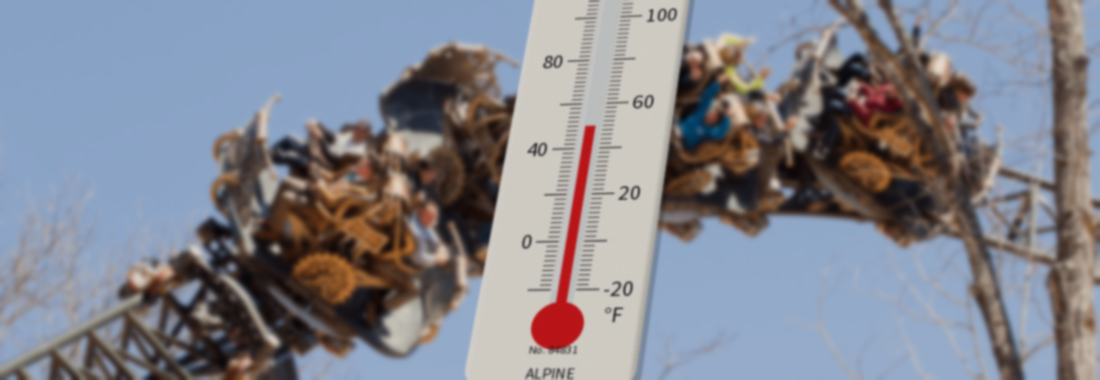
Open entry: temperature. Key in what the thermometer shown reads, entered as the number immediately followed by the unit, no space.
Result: 50°F
